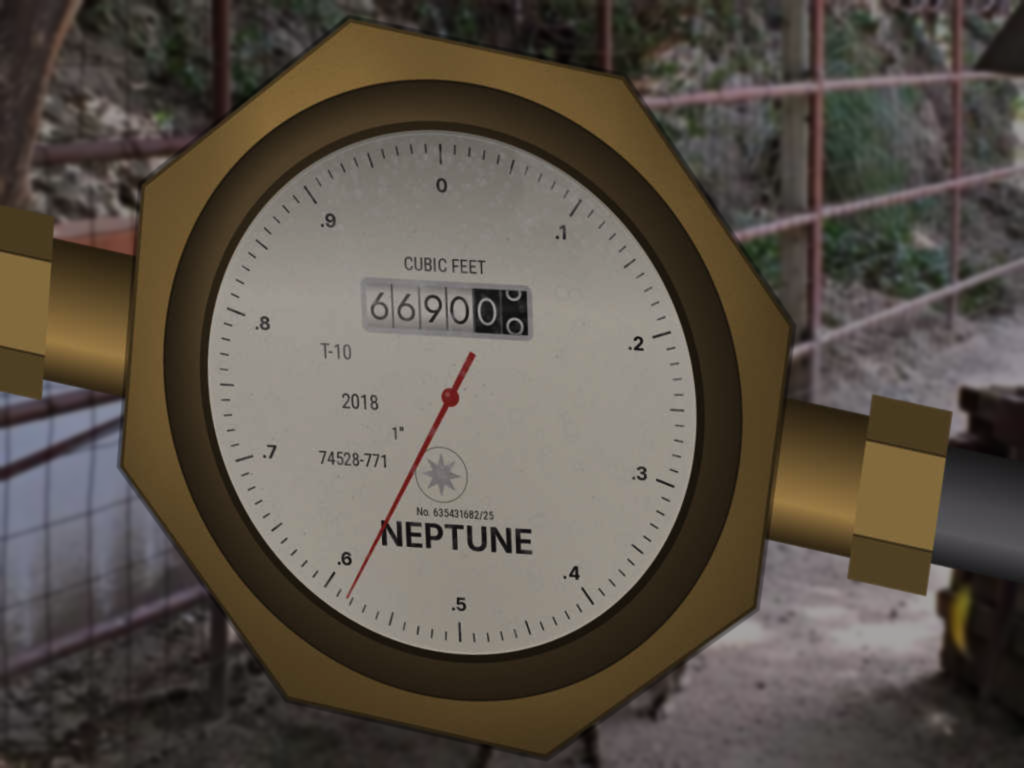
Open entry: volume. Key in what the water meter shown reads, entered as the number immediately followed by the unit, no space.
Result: 669008.58ft³
